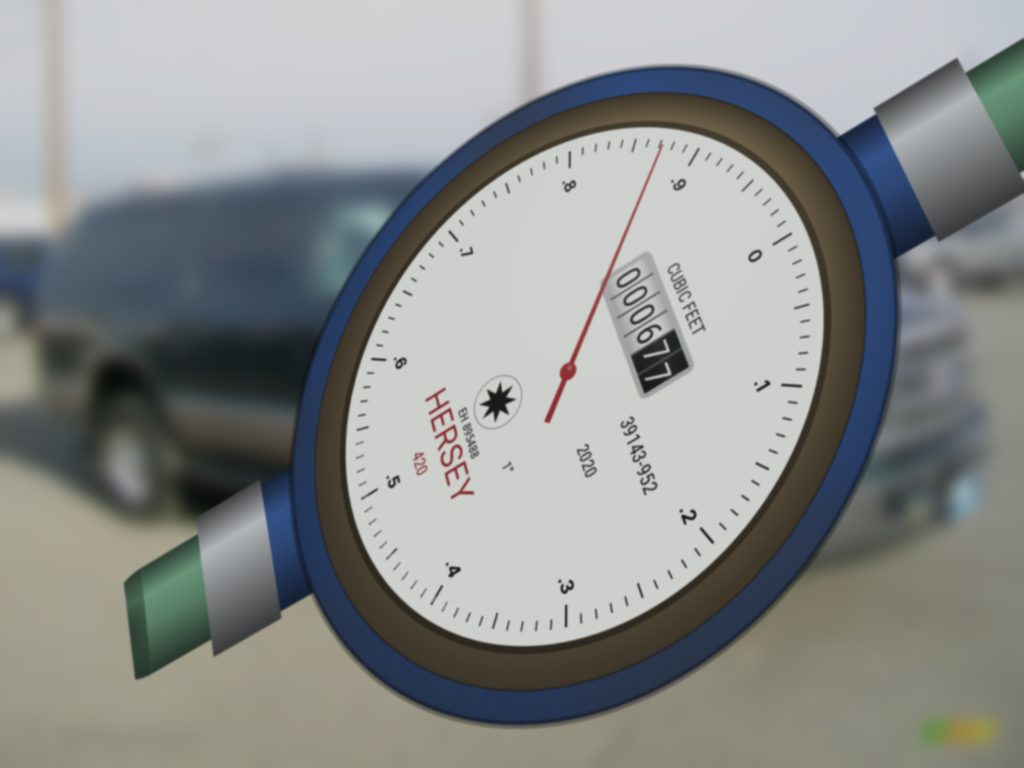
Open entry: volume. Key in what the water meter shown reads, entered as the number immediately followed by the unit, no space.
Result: 676.87ft³
